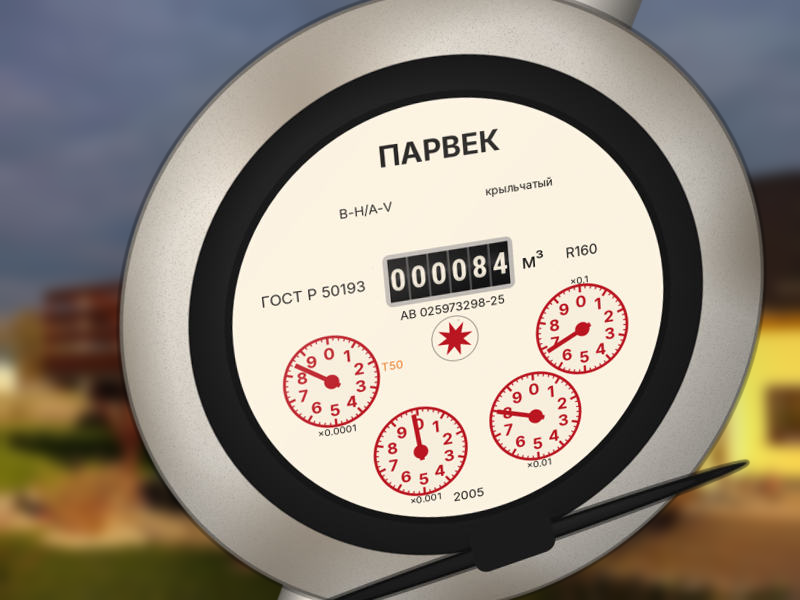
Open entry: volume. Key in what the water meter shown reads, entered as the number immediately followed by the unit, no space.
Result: 84.6798m³
